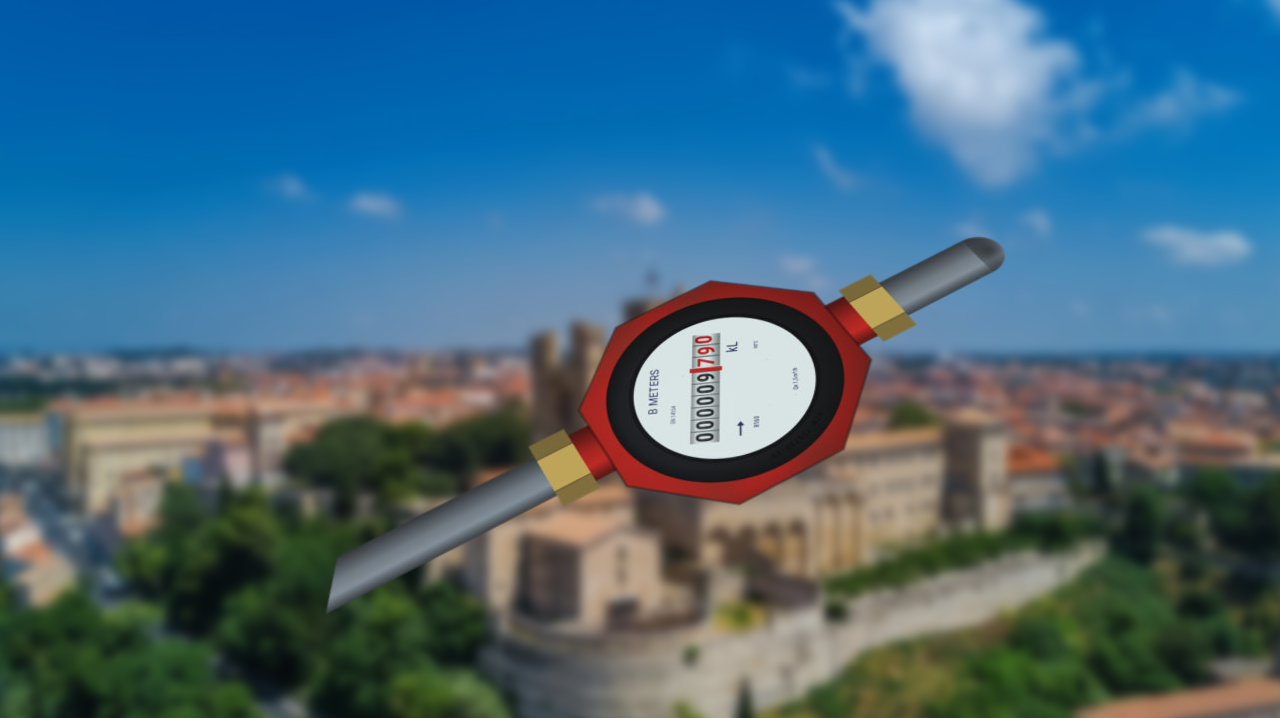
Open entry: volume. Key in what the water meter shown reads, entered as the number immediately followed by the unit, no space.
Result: 9.790kL
